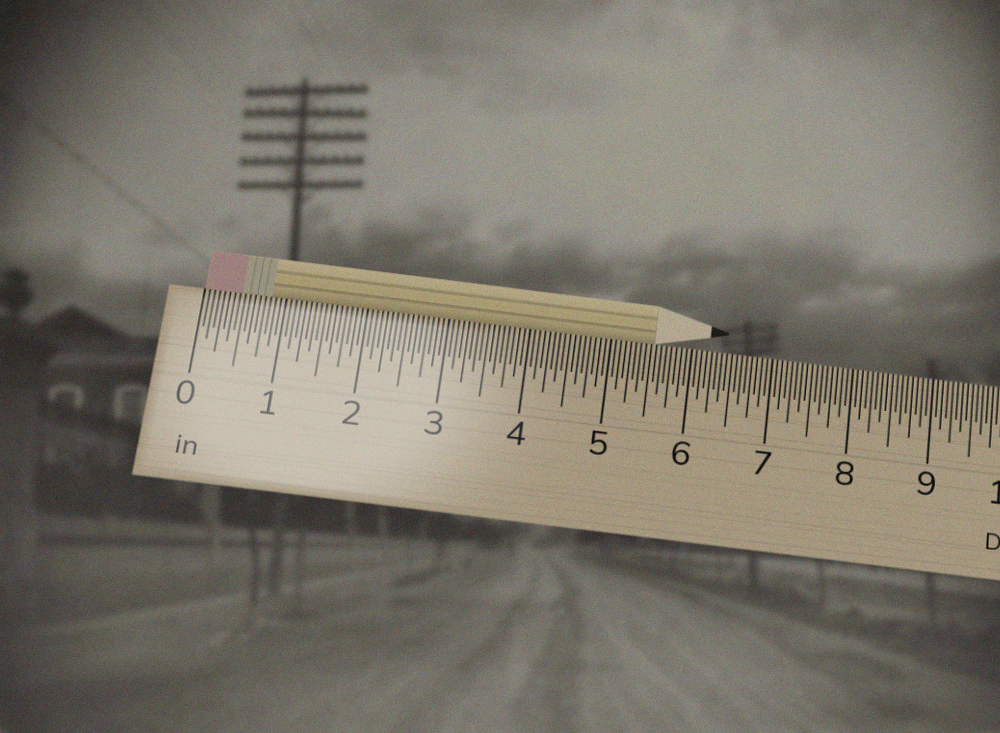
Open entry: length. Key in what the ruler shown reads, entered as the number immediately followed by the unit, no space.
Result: 6.4375in
